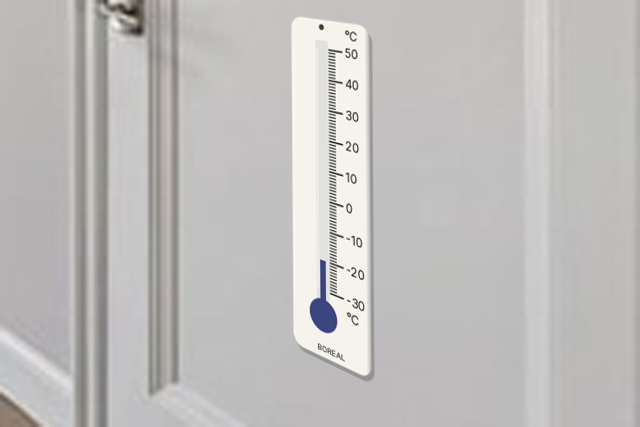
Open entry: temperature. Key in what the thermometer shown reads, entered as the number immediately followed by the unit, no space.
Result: -20°C
